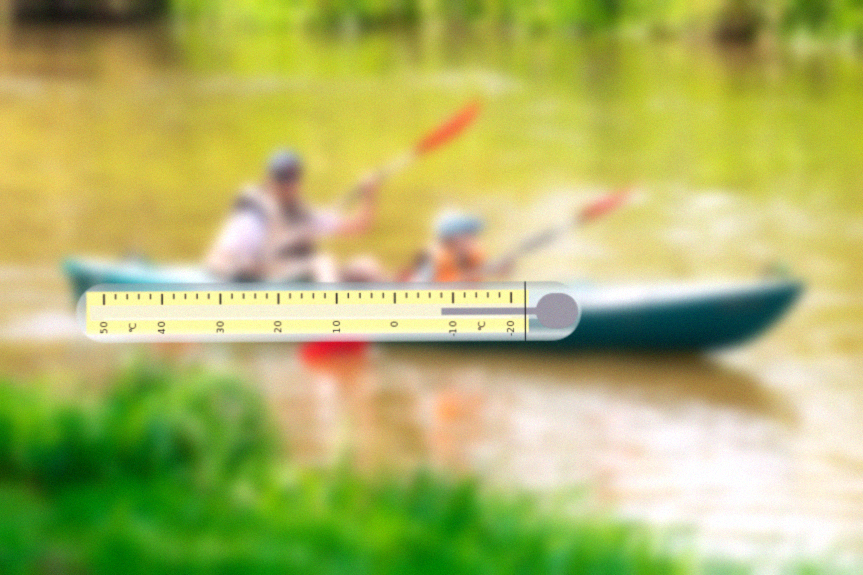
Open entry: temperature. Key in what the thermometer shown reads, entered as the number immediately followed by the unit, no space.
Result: -8°C
